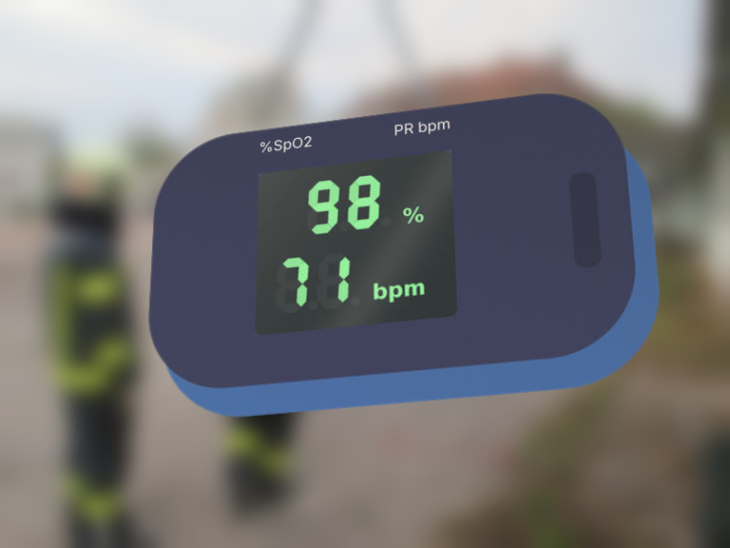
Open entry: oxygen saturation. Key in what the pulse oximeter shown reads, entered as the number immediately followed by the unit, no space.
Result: 98%
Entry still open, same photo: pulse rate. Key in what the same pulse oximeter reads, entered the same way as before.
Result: 71bpm
